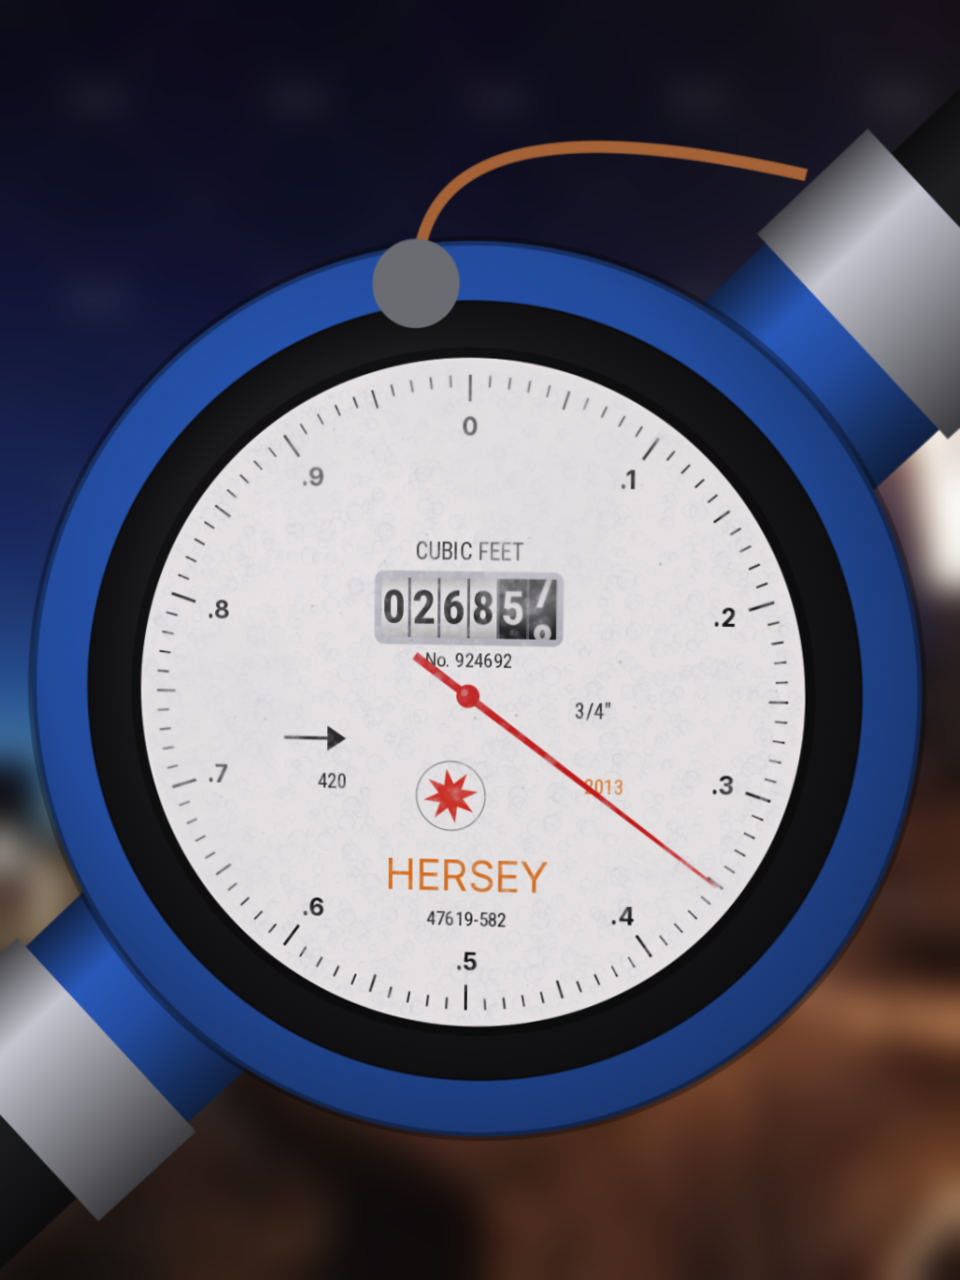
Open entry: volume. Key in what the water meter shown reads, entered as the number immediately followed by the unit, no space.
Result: 26857.35ft³
